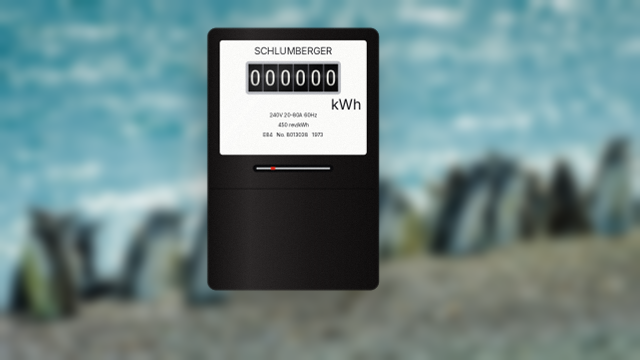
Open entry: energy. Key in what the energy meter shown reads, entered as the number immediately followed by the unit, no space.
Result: 0kWh
